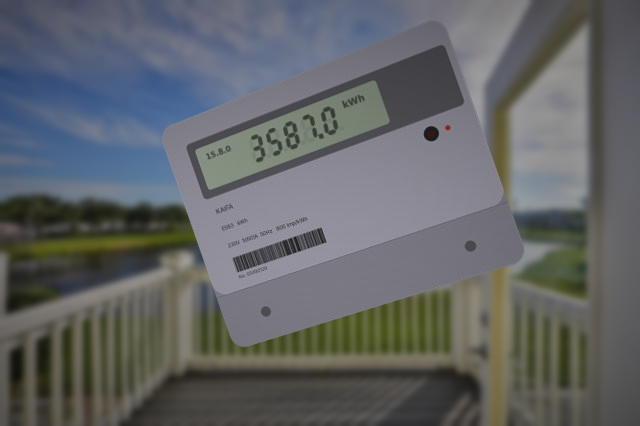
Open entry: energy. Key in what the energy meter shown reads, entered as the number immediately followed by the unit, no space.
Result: 3587.0kWh
